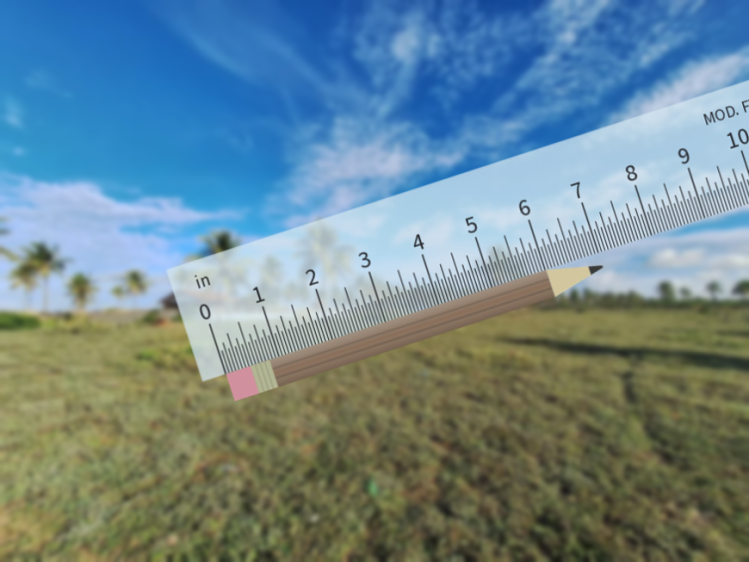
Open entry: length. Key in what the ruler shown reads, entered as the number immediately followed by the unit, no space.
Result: 7in
